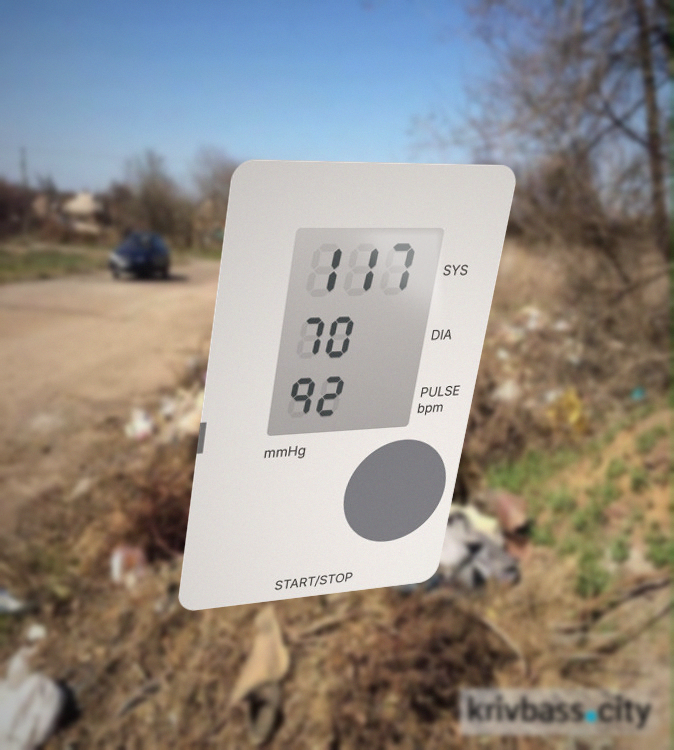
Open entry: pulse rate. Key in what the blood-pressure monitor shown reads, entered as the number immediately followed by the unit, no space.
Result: 92bpm
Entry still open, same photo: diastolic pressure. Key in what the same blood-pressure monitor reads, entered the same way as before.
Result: 70mmHg
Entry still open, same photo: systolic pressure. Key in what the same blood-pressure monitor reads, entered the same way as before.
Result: 117mmHg
